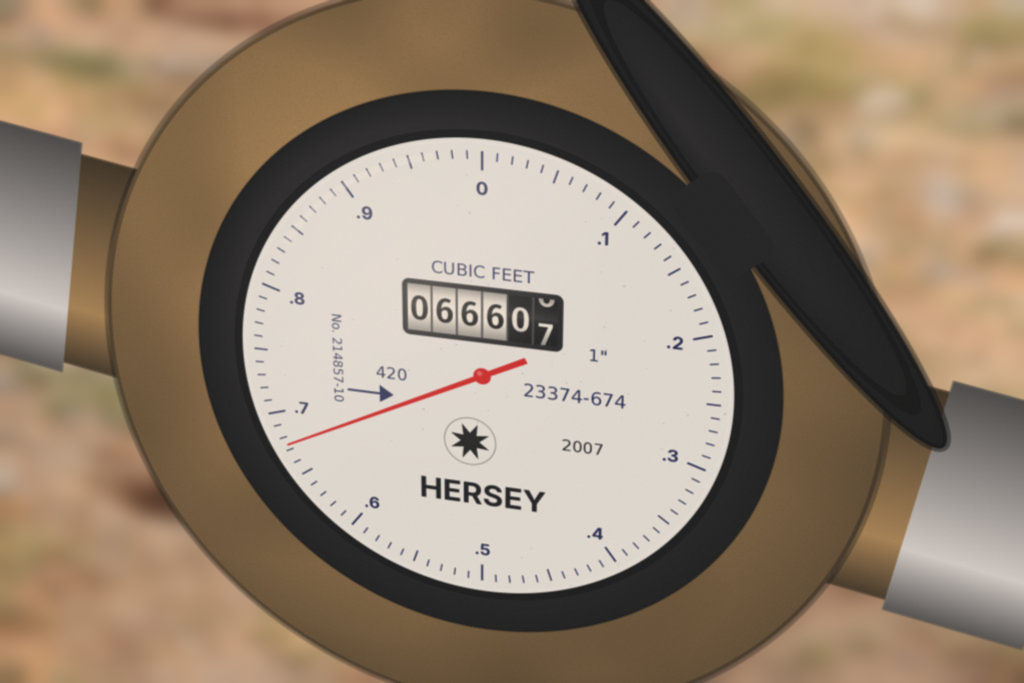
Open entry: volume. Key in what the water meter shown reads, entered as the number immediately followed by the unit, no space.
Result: 66606.67ft³
